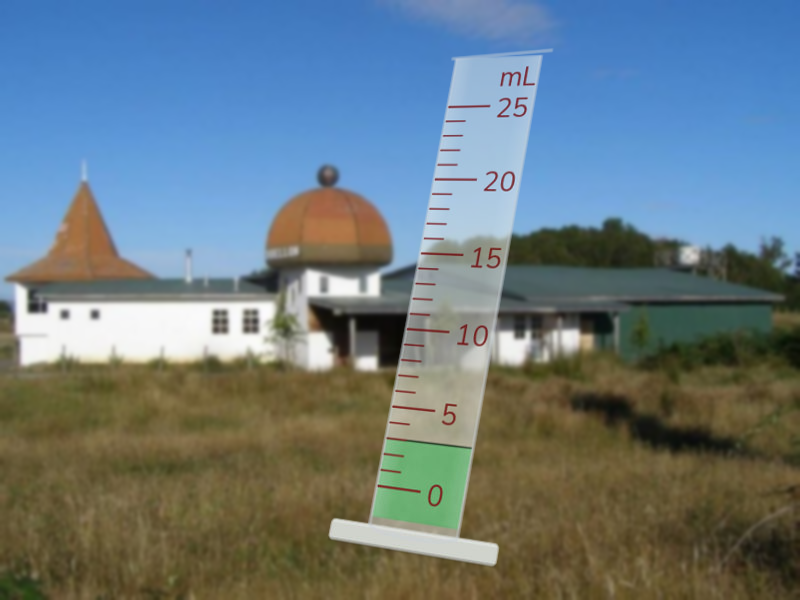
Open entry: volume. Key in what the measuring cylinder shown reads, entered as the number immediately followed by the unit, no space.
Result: 3mL
